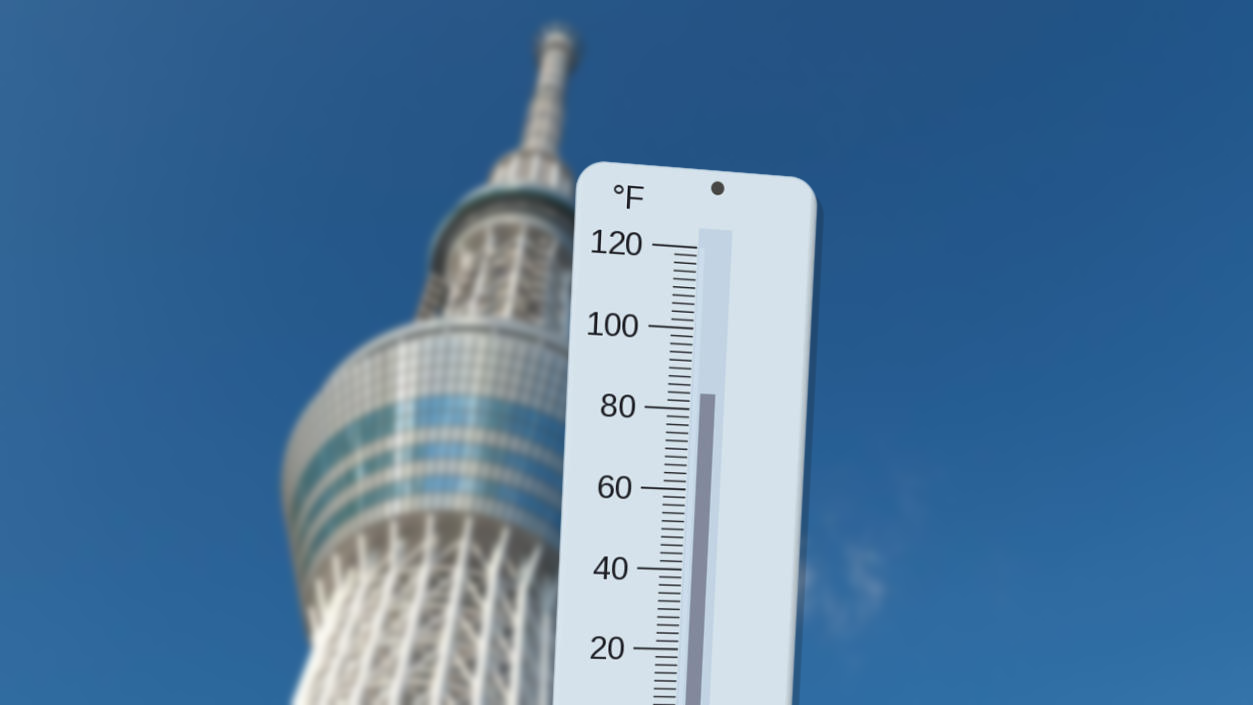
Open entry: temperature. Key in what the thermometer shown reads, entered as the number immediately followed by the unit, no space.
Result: 84°F
